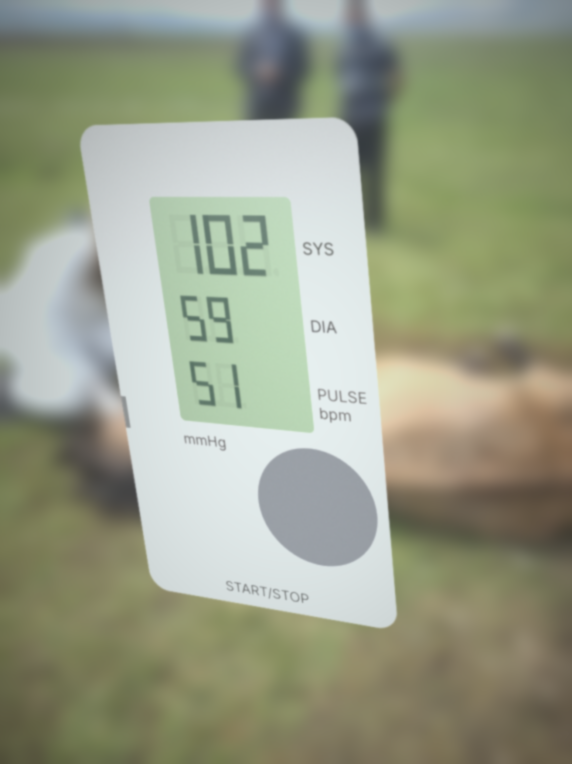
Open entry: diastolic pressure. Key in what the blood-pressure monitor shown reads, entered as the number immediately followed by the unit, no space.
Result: 59mmHg
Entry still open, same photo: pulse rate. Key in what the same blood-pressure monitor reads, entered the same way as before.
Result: 51bpm
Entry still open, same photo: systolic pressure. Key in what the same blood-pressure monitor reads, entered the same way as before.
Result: 102mmHg
